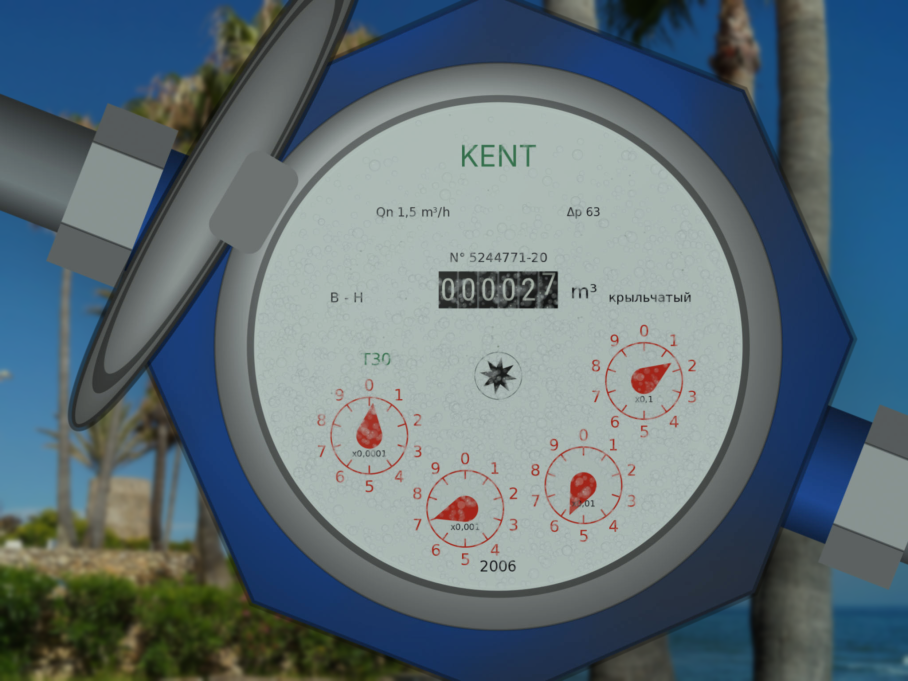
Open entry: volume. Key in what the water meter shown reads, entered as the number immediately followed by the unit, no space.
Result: 27.1570m³
